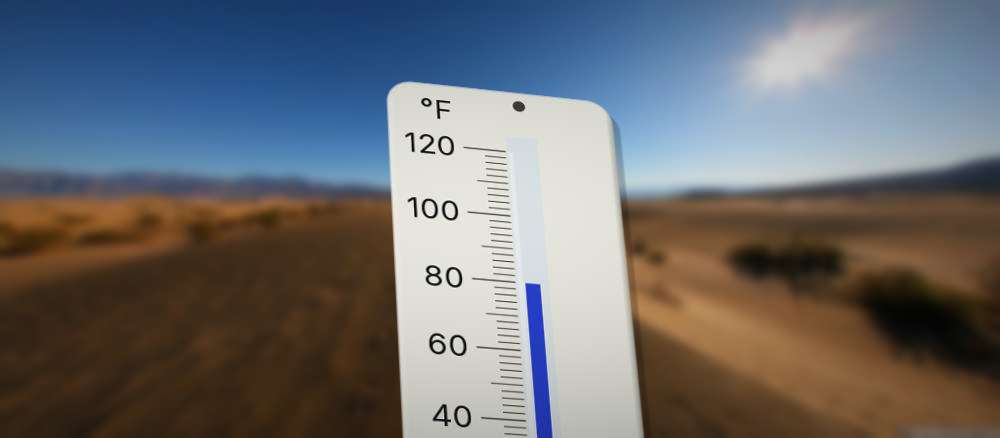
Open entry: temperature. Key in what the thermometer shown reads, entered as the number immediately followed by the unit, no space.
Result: 80°F
